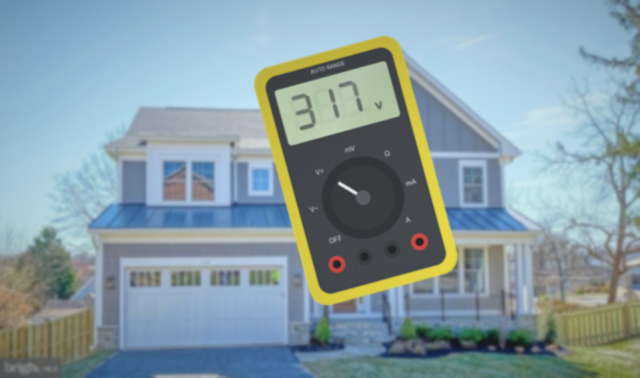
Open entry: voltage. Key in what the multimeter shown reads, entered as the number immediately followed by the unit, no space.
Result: 317V
